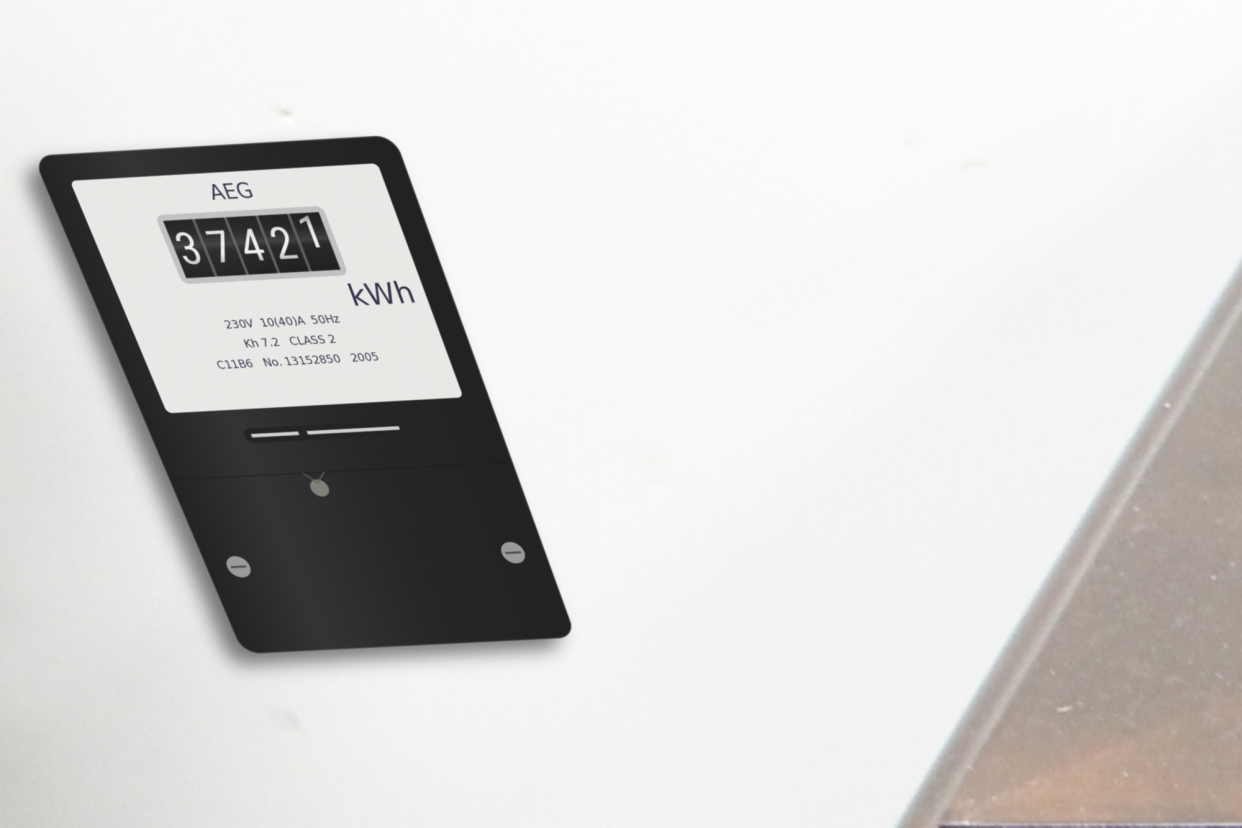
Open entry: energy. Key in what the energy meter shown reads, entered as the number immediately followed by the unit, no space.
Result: 37421kWh
